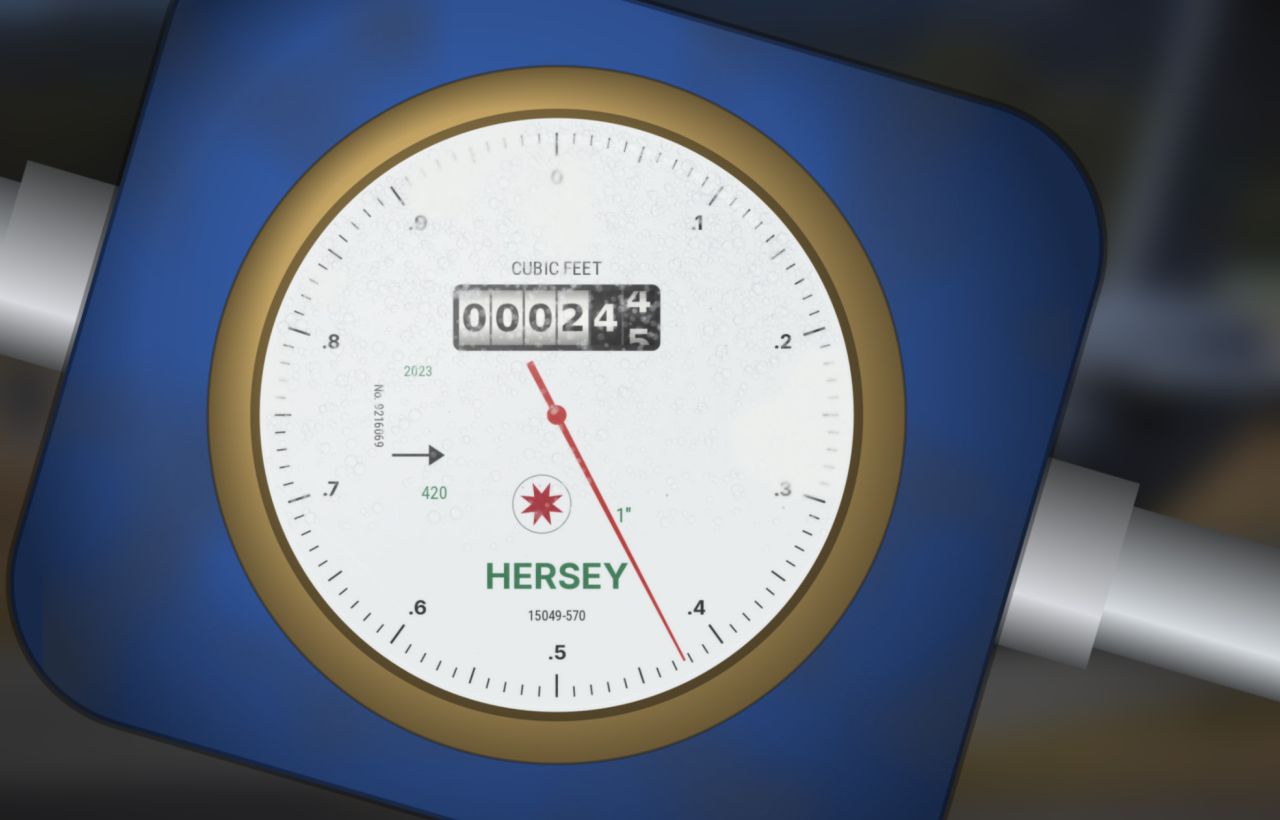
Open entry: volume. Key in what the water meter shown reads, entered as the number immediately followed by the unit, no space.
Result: 244.42ft³
